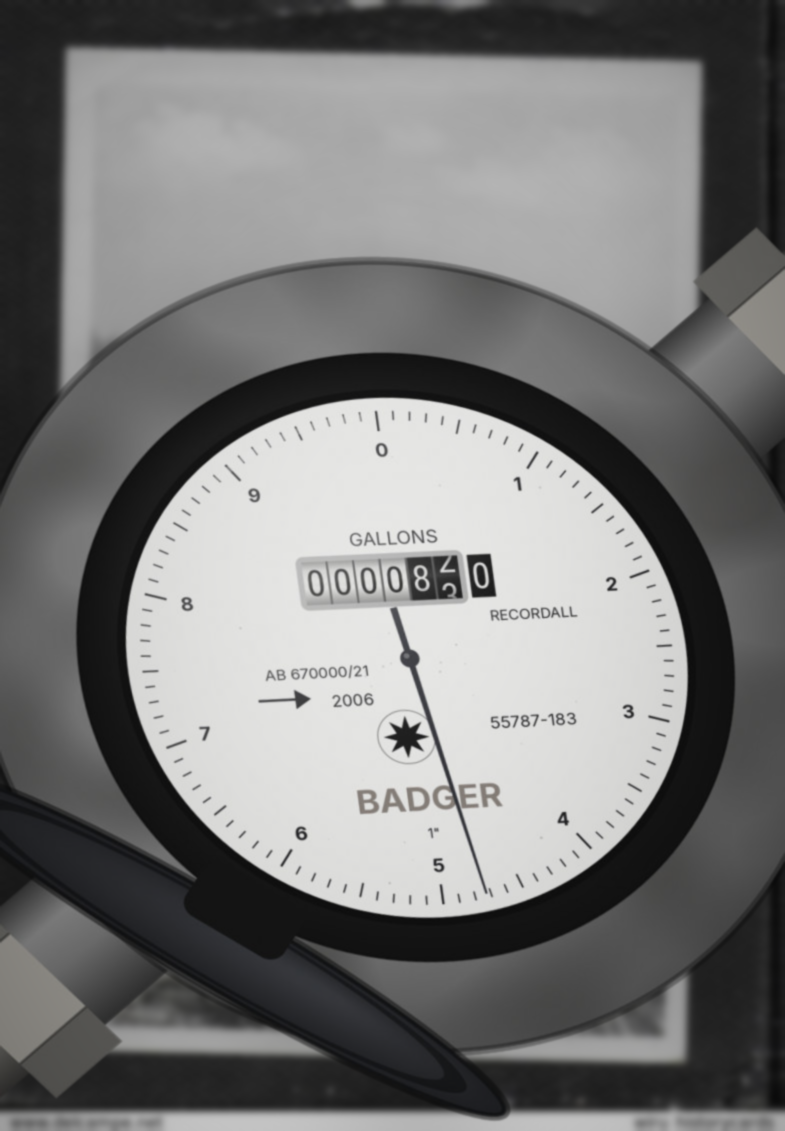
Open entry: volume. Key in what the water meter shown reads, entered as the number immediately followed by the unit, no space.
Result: 824.7gal
